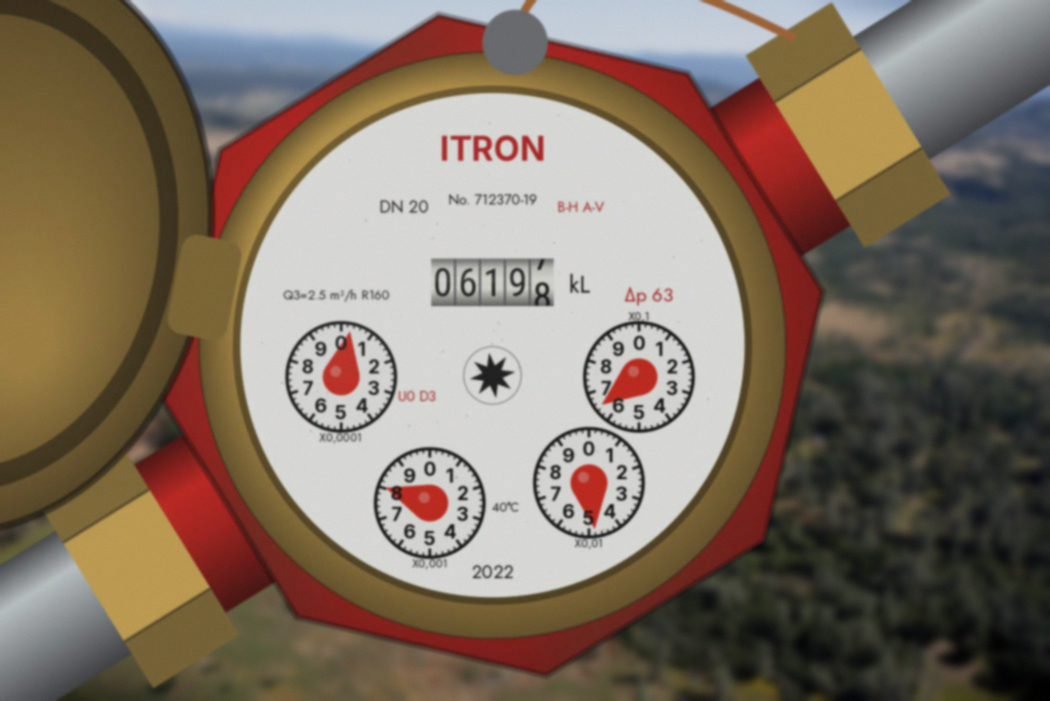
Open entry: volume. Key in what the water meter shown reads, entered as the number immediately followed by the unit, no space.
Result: 6197.6480kL
